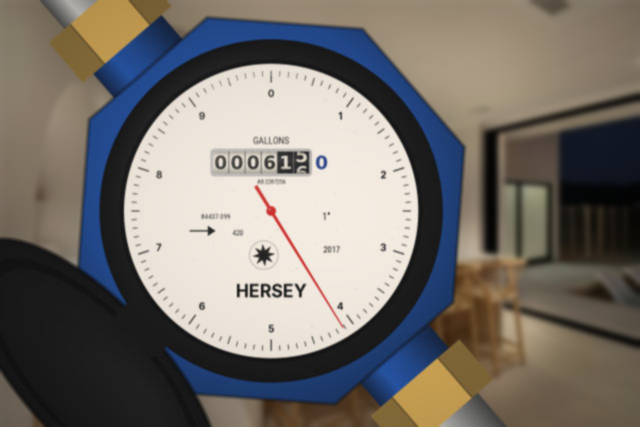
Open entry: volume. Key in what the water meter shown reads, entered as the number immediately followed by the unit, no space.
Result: 6154.1gal
